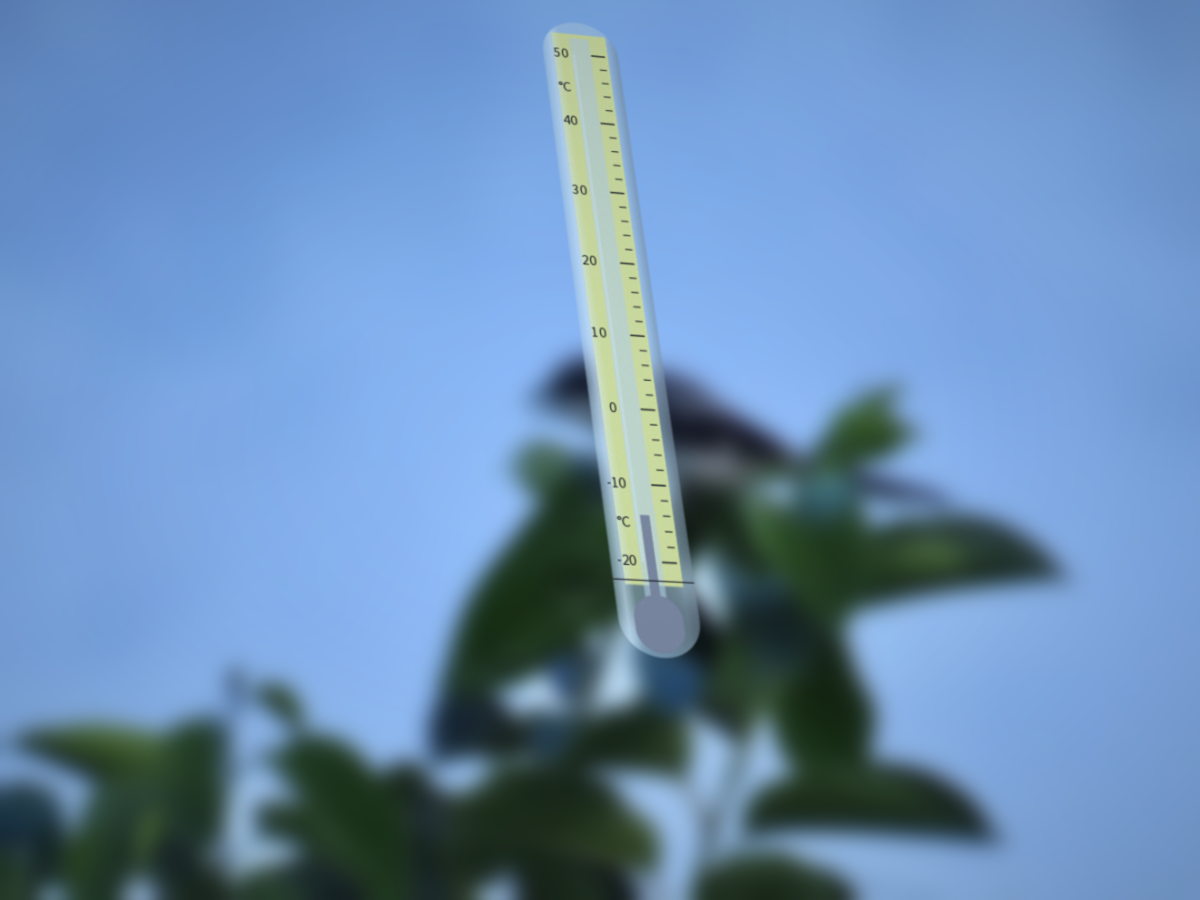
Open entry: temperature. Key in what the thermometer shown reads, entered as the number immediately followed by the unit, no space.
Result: -14°C
